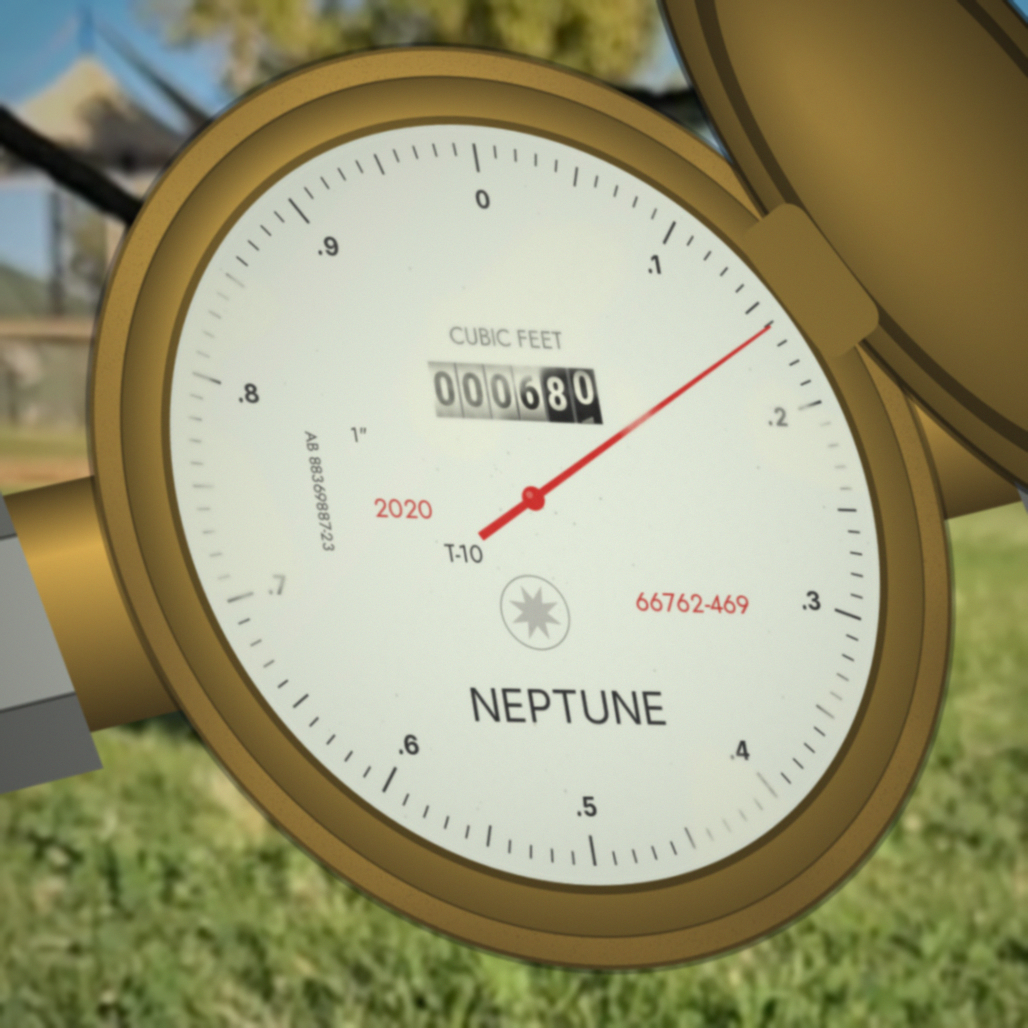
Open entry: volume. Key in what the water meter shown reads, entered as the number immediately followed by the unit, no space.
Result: 680.16ft³
